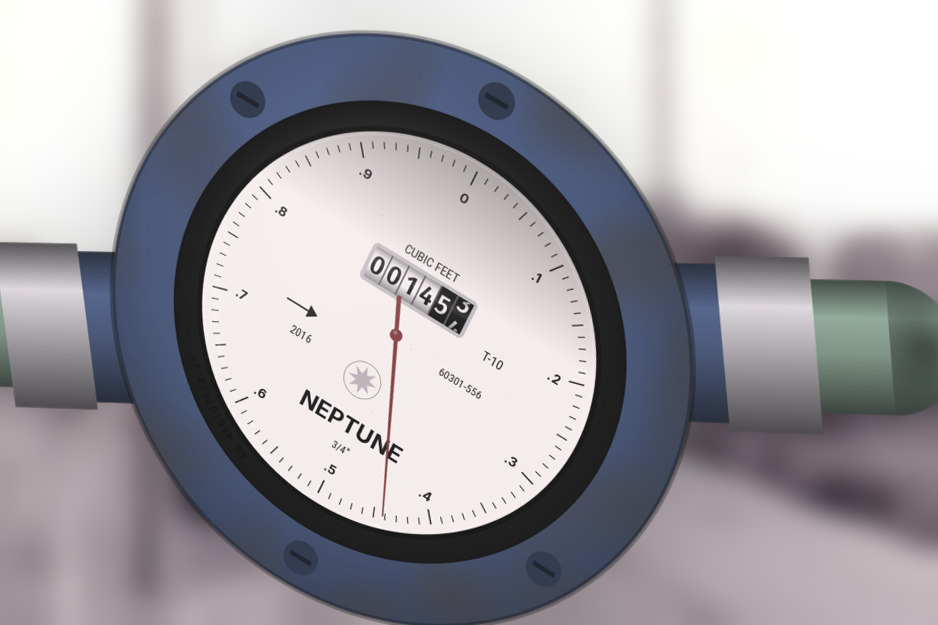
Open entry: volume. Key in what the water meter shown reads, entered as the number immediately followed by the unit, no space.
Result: 1453.44ft³
